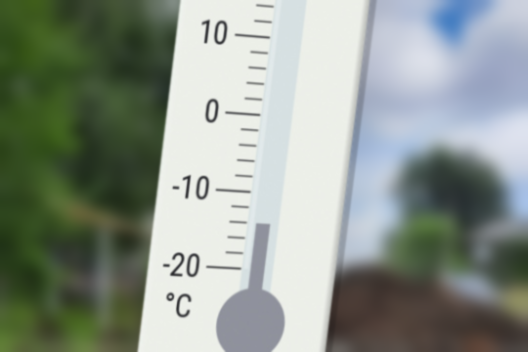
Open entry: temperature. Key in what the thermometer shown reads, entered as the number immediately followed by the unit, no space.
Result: -14°C
